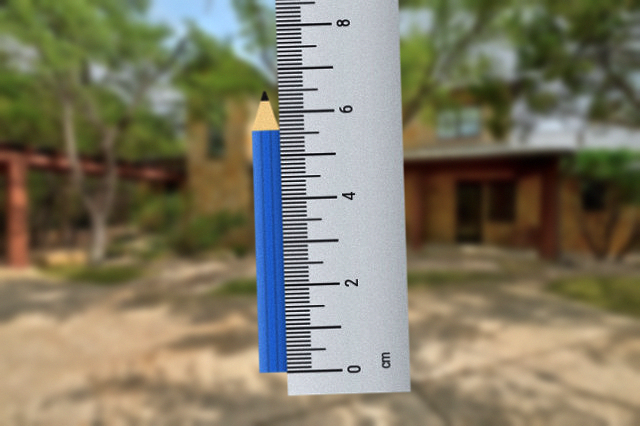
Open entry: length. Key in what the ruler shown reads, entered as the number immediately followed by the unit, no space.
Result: 6.5cm
